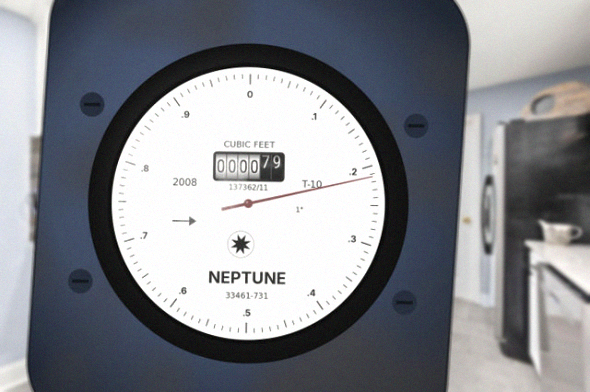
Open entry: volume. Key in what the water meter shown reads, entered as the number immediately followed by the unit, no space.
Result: 79.21ft³
